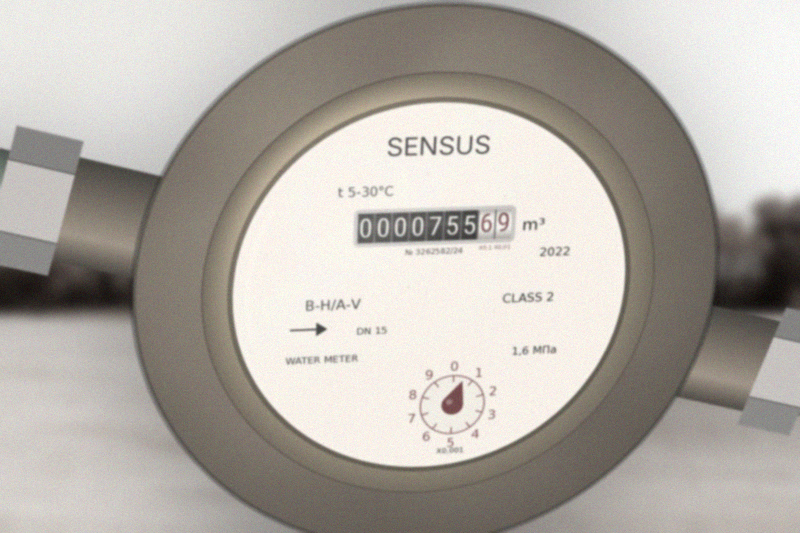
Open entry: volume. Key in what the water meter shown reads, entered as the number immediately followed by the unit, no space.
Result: 755.690m³
